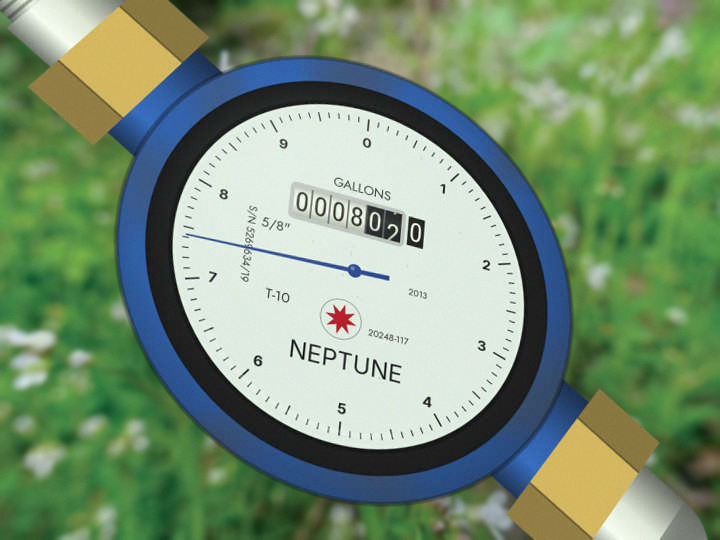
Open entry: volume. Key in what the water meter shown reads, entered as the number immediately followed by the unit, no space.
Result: 8017.4gal
